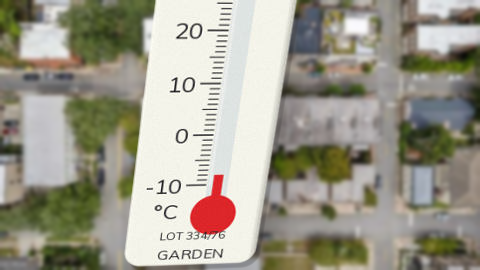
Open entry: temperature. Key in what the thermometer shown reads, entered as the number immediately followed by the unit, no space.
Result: -8°C
